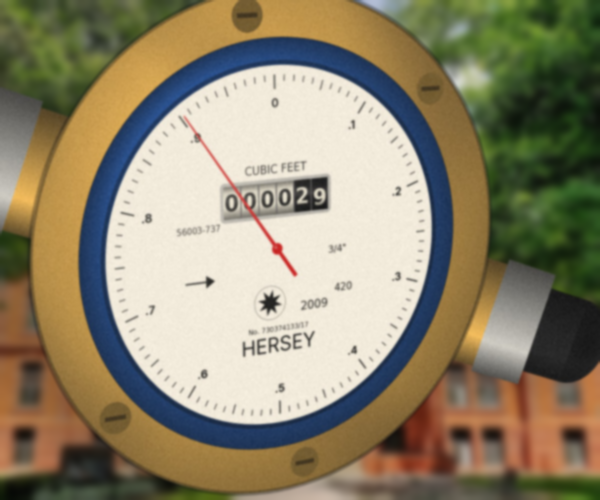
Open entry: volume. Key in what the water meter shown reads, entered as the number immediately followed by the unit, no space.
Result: 28.90ft³
